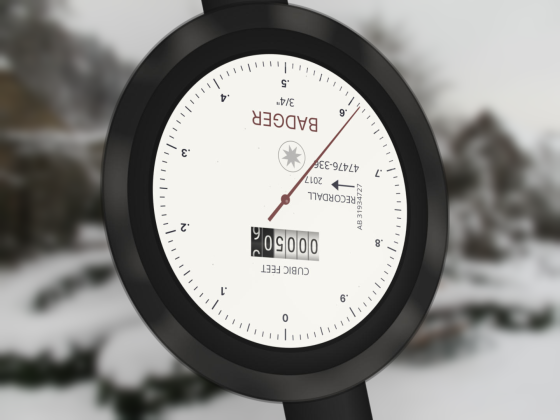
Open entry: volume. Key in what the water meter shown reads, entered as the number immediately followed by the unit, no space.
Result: 505.61ft³
